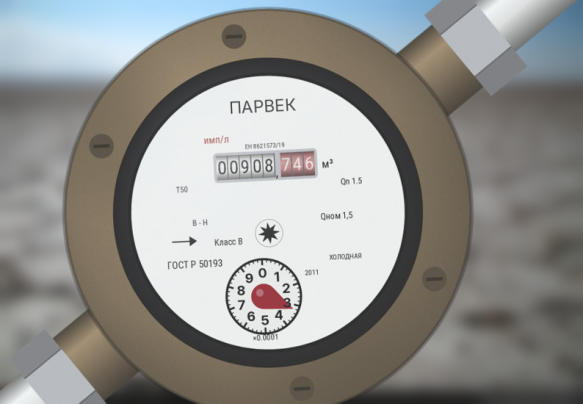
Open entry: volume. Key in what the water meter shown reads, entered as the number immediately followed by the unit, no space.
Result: 908.7463m³
